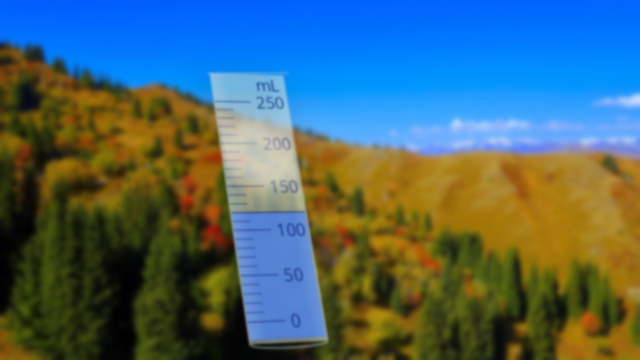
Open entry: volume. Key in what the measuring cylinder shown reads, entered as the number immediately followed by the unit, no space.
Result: 120mL
